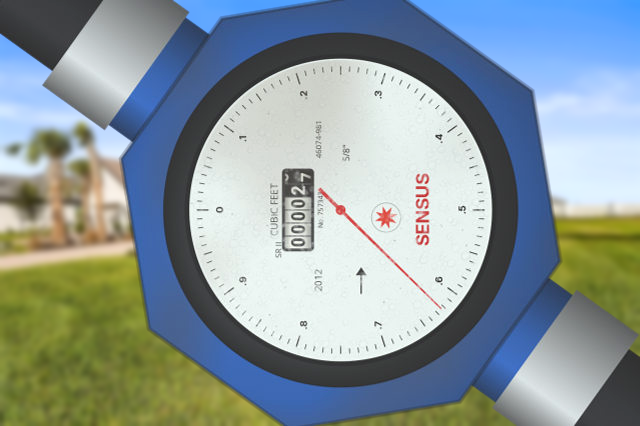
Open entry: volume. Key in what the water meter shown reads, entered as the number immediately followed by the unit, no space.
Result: 26.62ft³
